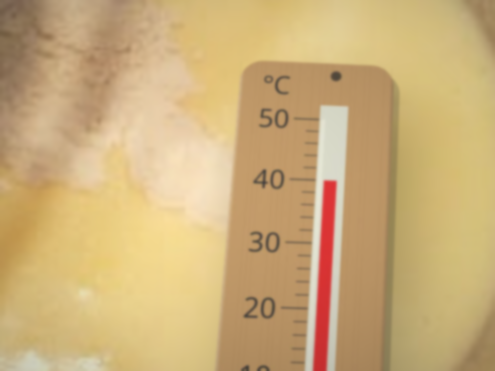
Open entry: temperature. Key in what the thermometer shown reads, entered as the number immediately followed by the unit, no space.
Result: 40°C
